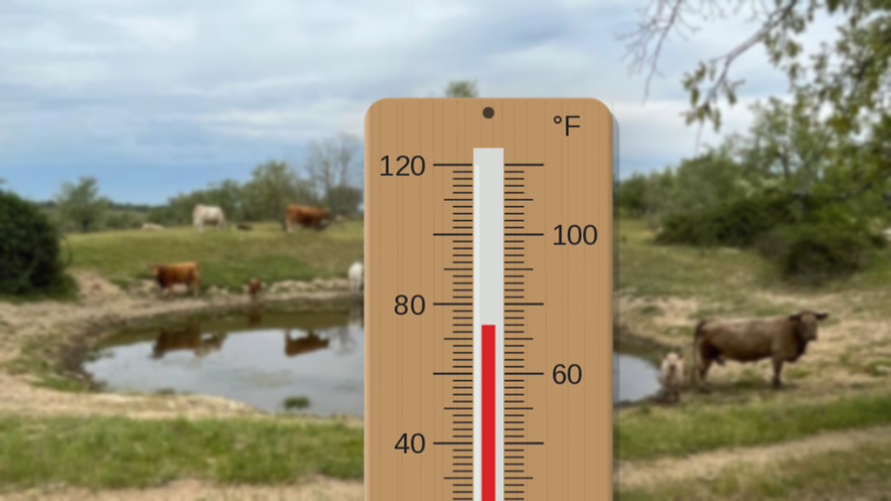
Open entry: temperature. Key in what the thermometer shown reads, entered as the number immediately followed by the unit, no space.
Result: 74°F
